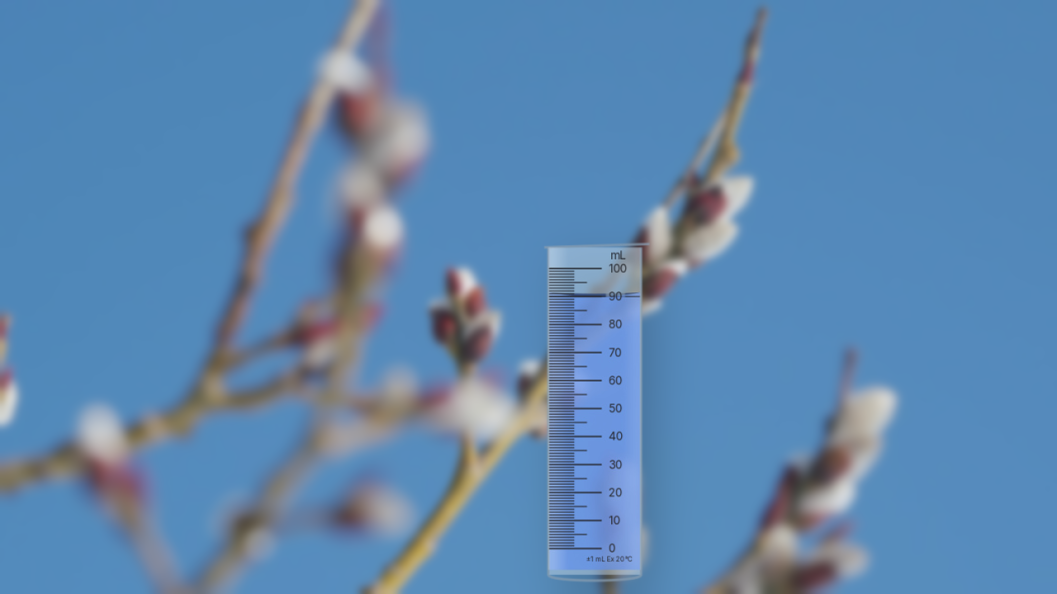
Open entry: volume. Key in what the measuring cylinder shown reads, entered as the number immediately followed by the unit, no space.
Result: 90mL
